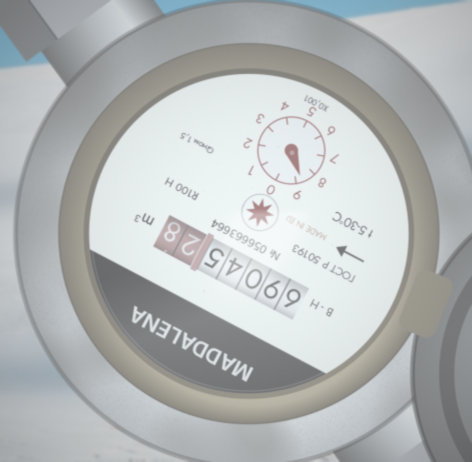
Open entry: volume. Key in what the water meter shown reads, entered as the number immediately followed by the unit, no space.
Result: 69045.278m³
